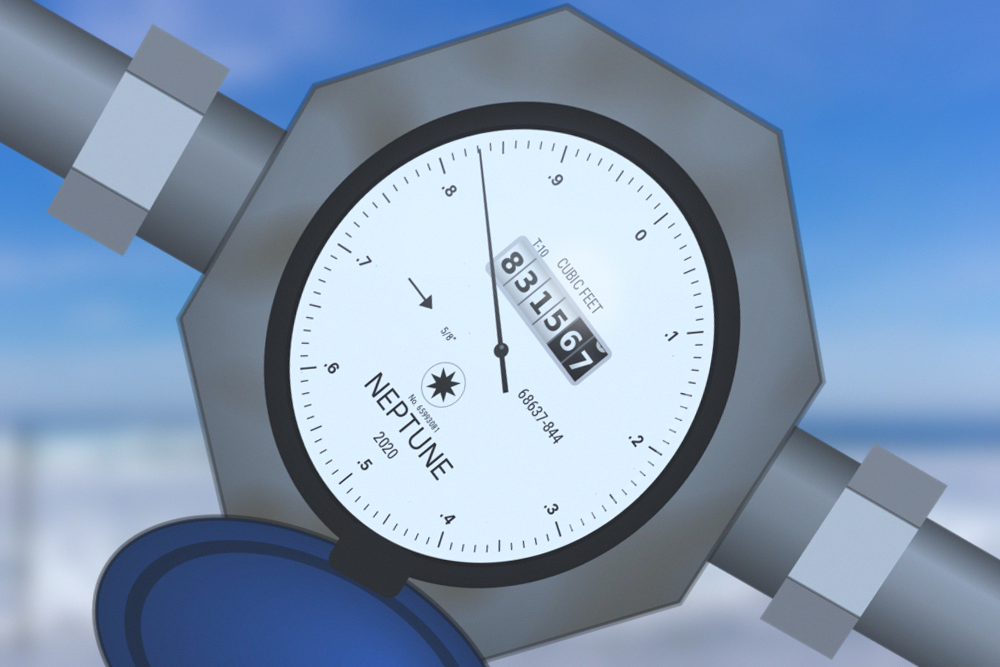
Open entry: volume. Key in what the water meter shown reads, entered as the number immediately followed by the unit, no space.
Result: 831566.83ft³
